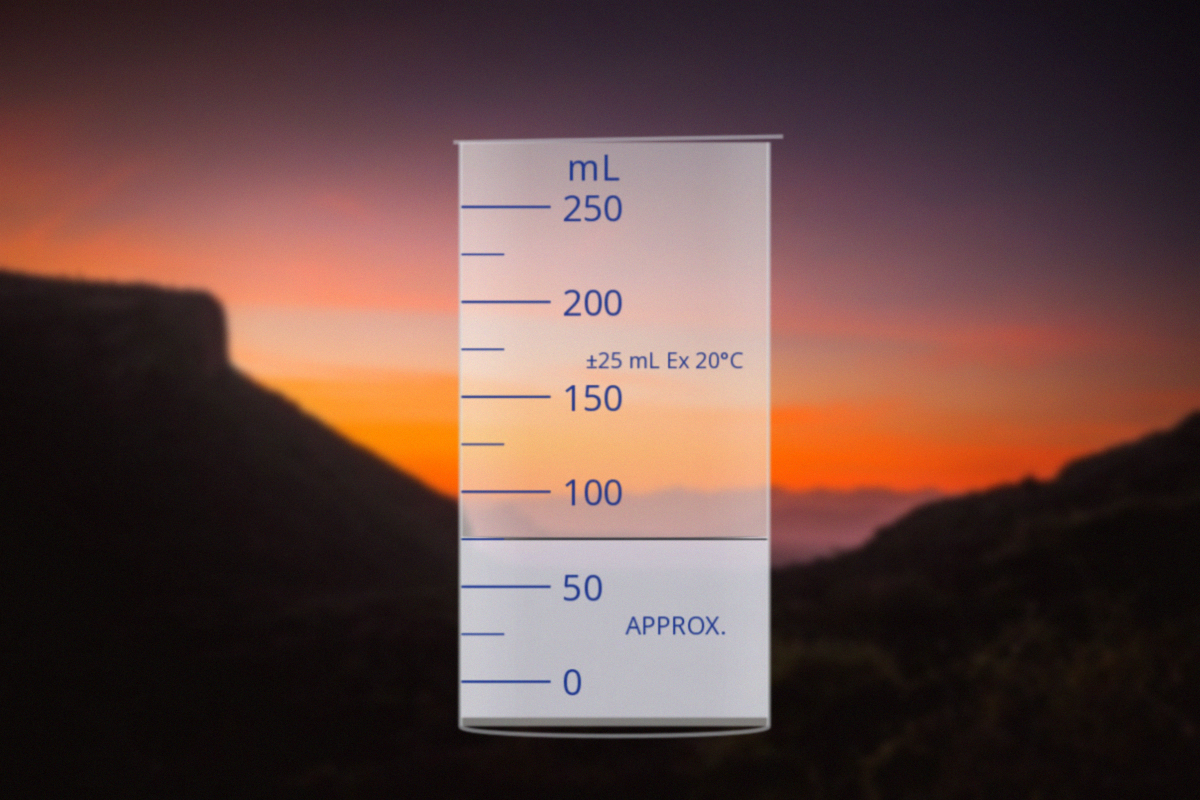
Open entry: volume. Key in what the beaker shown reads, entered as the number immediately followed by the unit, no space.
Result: 75mL
